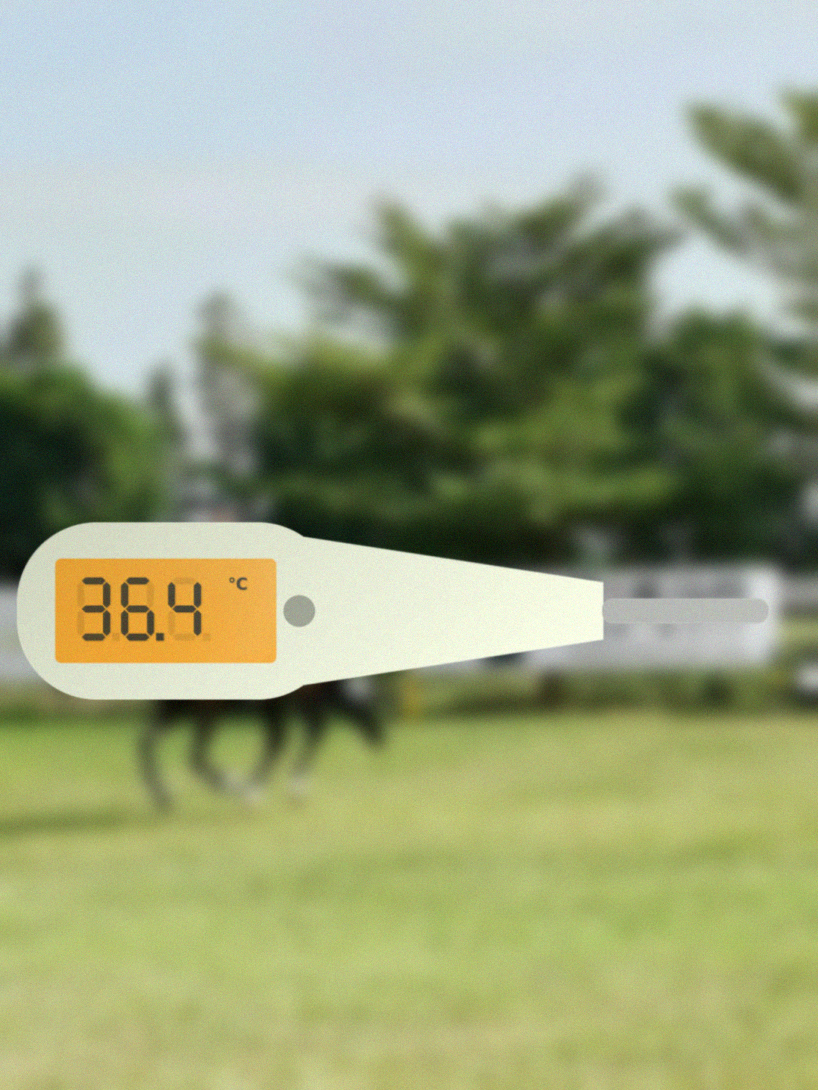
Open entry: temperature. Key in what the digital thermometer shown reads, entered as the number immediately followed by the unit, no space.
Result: 36.4°C
